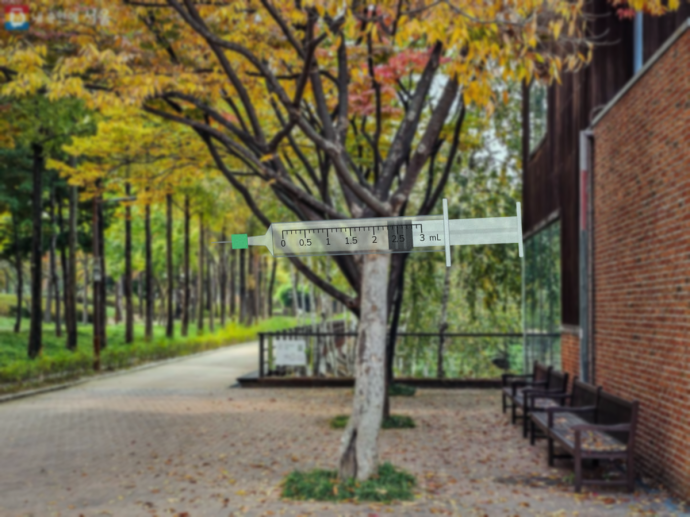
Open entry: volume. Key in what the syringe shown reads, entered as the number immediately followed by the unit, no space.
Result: 2.3mL
